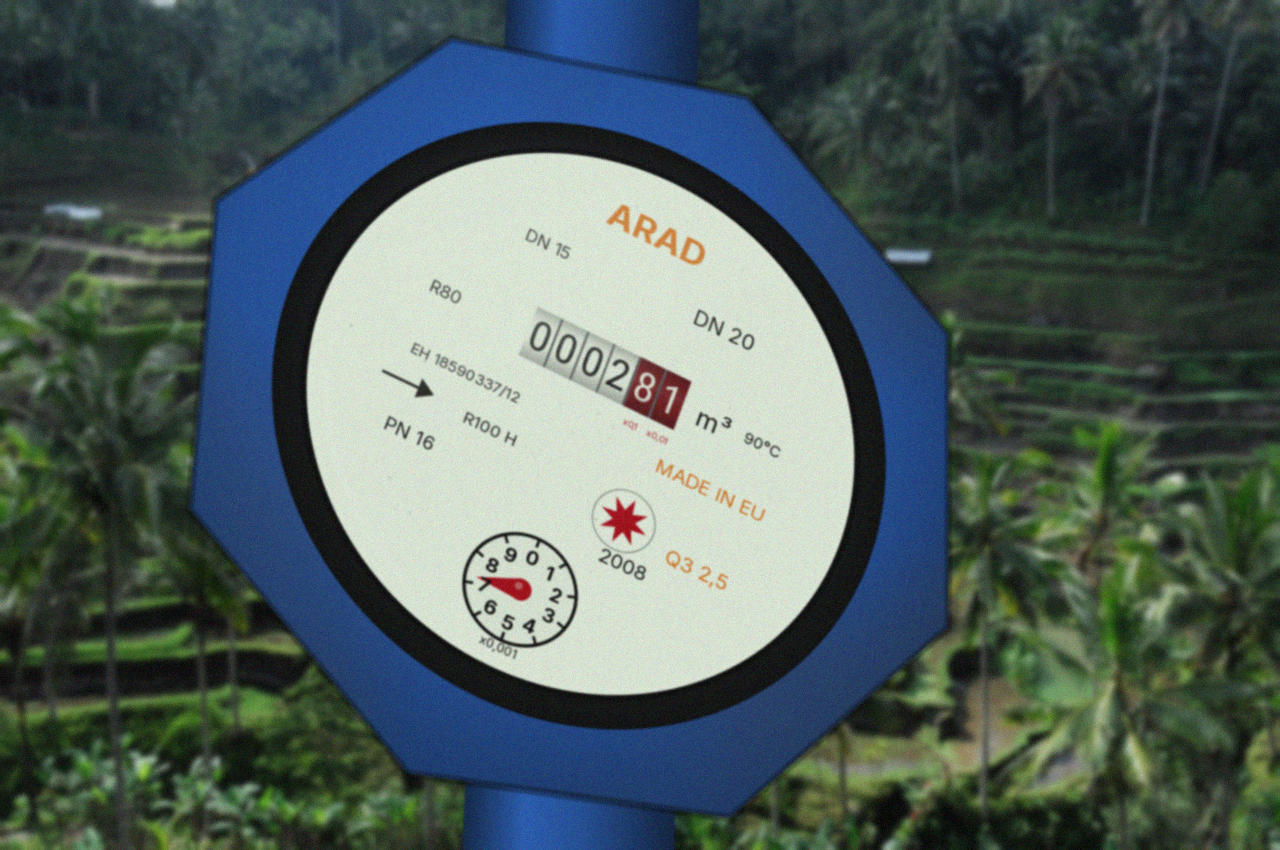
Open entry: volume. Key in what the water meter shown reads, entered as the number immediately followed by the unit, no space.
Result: 2.817m³
